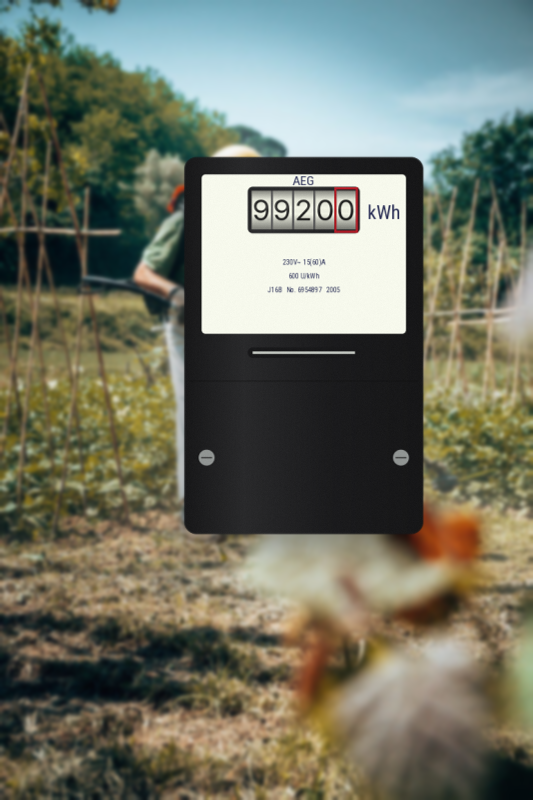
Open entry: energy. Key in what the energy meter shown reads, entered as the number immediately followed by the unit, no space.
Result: 9920.0kWh
